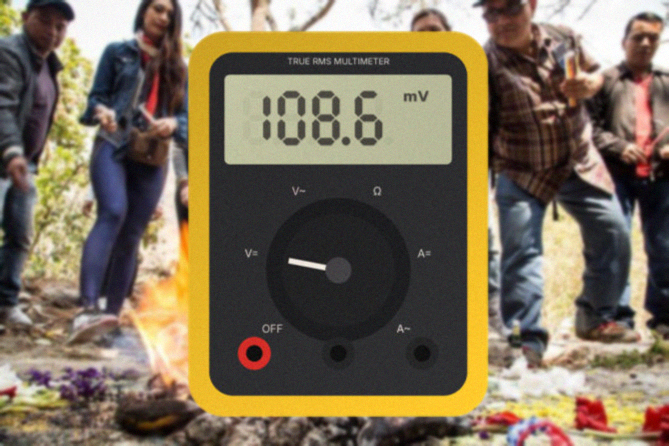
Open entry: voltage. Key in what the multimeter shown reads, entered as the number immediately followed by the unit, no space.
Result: 108.6mV
